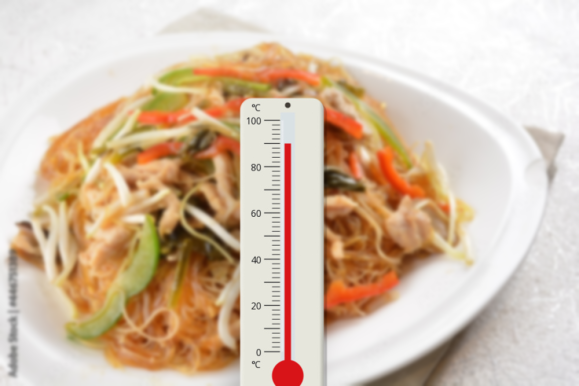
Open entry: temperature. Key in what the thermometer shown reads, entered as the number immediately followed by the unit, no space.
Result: 90°C
